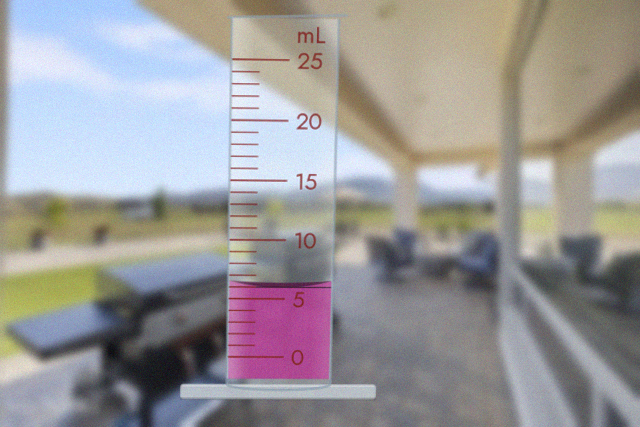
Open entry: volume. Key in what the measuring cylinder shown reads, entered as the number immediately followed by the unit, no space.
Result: 6mL
